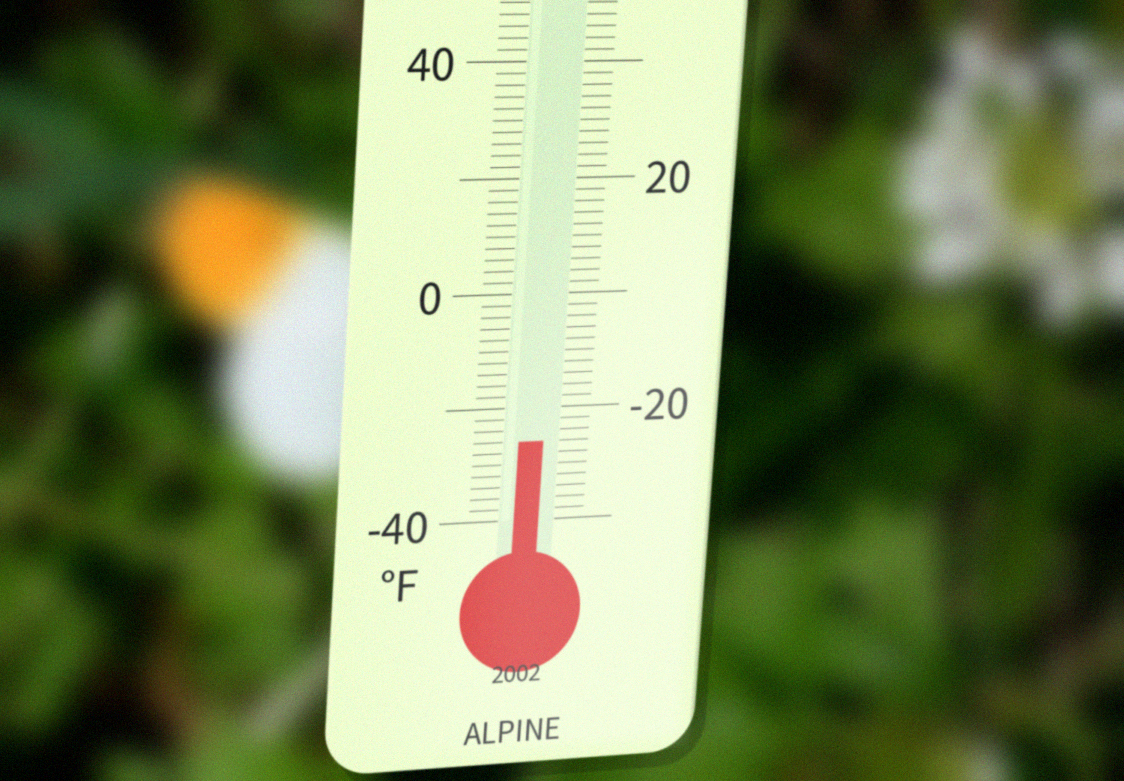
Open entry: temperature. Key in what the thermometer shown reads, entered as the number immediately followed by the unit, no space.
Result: -26°F
